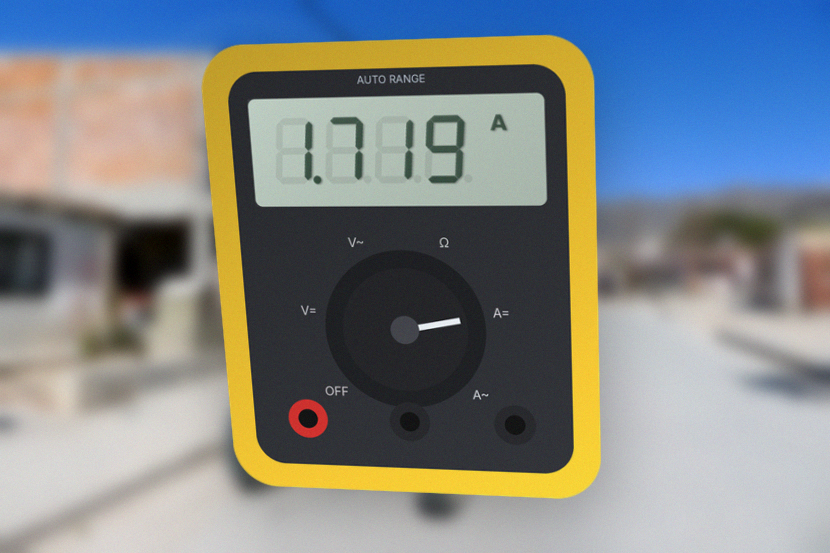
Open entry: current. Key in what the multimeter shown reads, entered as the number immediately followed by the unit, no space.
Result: 1.719A
